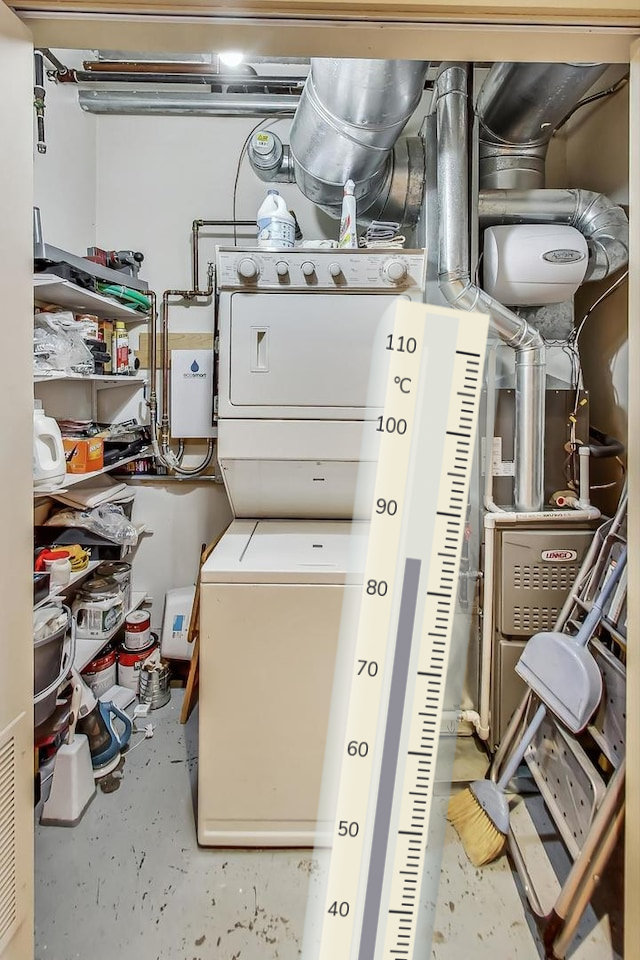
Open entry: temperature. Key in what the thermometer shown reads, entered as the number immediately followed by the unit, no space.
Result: 84°C
